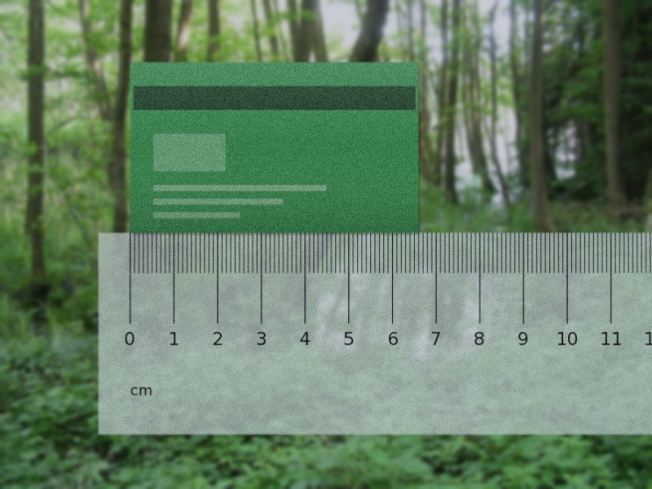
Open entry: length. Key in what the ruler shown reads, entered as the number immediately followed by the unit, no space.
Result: 6.6cm
